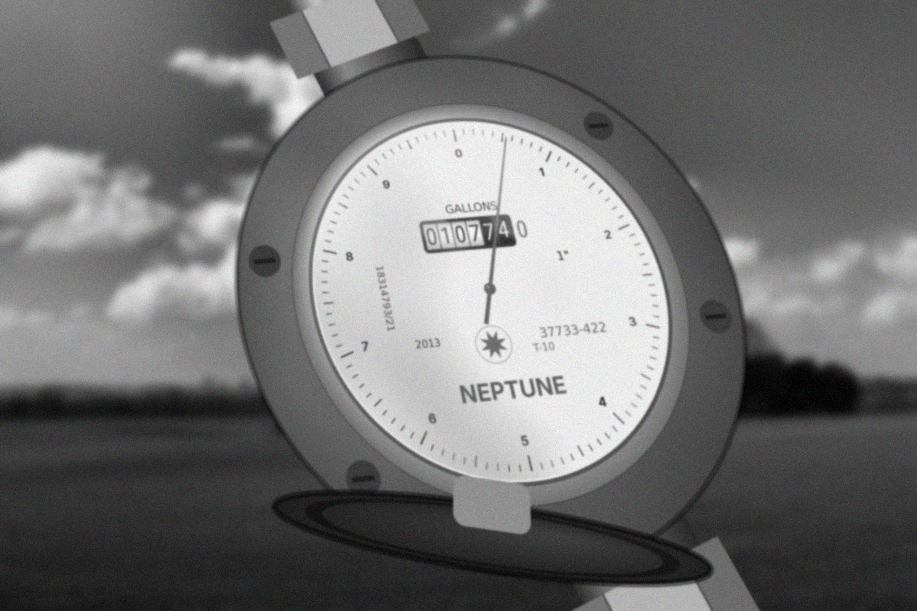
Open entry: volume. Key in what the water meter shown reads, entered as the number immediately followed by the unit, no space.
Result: 107740.5gal
